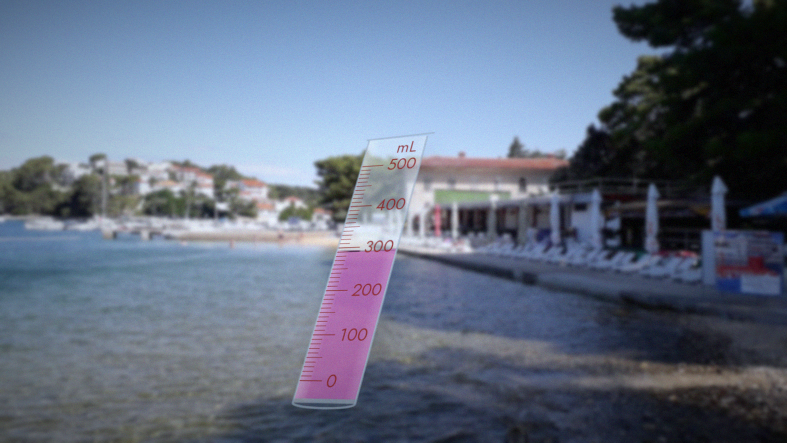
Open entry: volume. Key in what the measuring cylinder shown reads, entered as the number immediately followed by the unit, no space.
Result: 290mL
